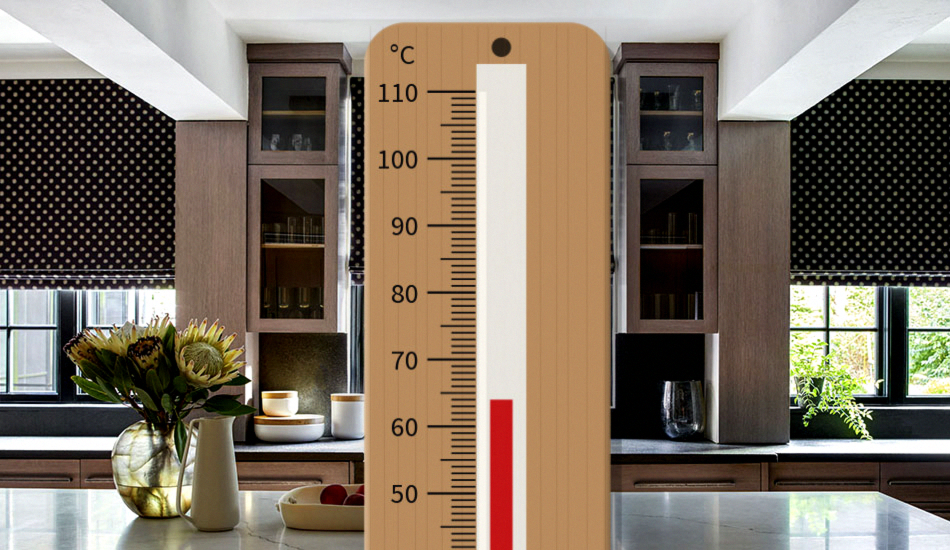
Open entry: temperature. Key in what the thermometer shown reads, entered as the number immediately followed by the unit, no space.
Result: 64°C
